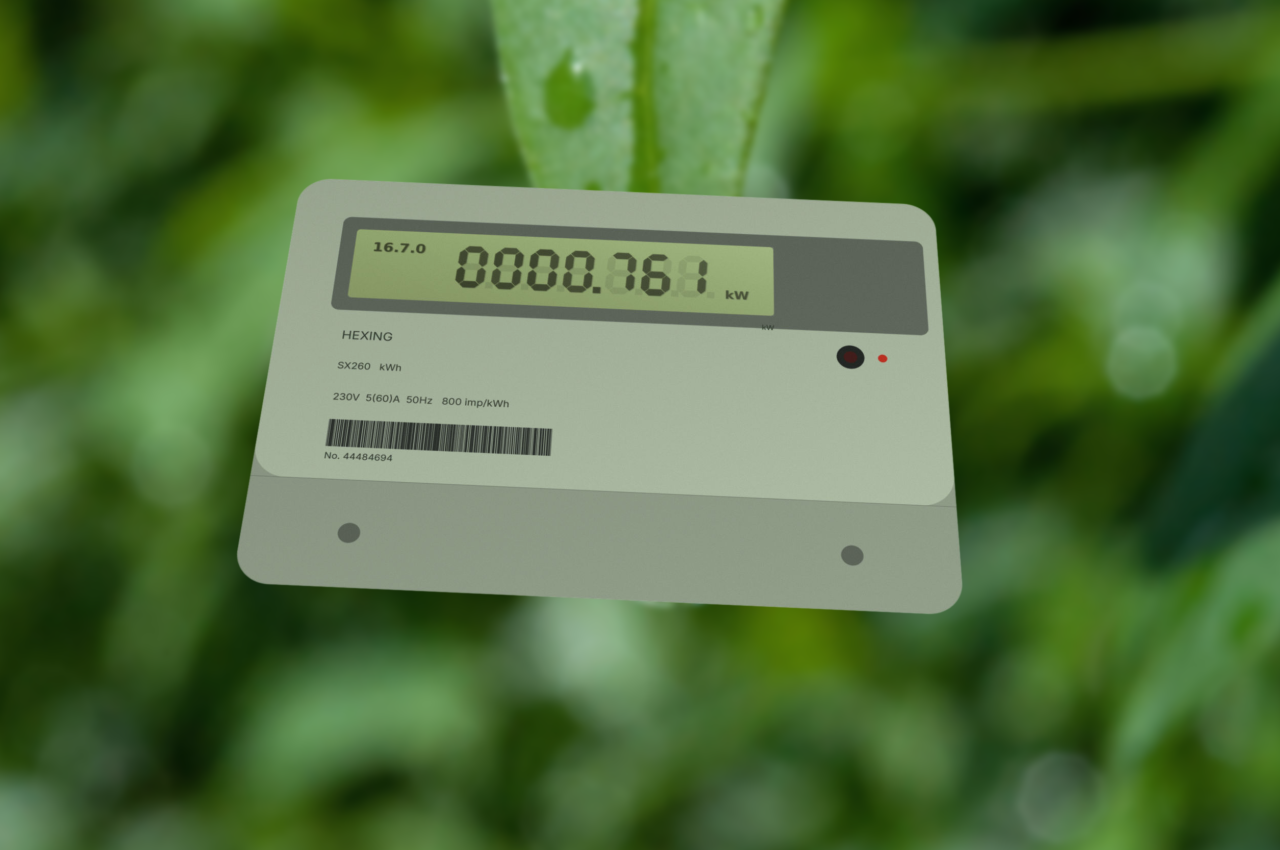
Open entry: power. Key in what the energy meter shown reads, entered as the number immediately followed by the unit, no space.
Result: 0.761kW
